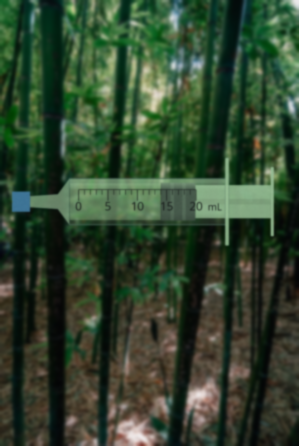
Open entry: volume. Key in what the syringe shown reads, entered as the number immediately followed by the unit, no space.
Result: 14mL
